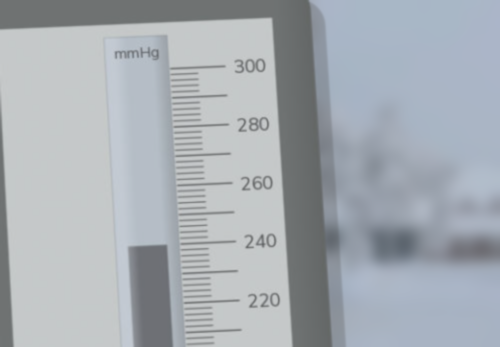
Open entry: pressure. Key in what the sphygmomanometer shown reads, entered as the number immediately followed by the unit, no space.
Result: 240mmHg
